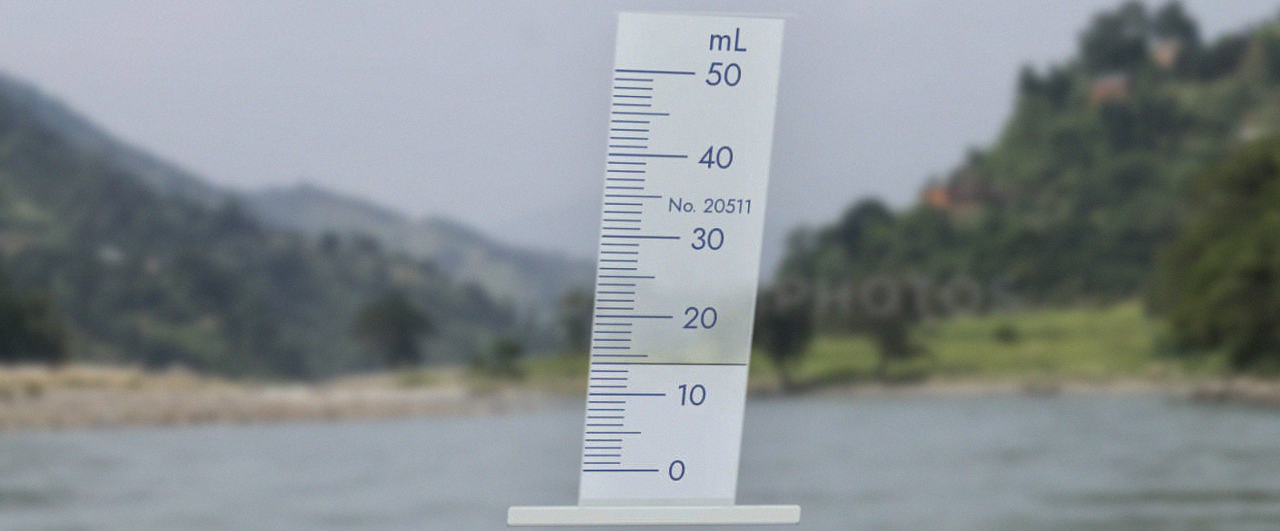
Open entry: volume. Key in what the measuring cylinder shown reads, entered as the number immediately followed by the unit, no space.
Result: 14mL
